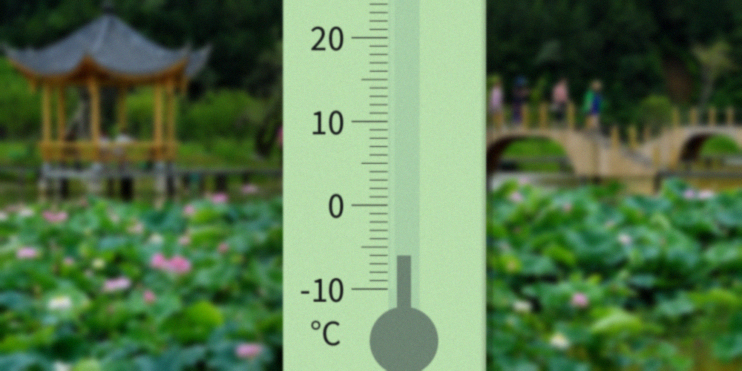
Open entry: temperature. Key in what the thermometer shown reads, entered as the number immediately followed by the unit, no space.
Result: -6°C
